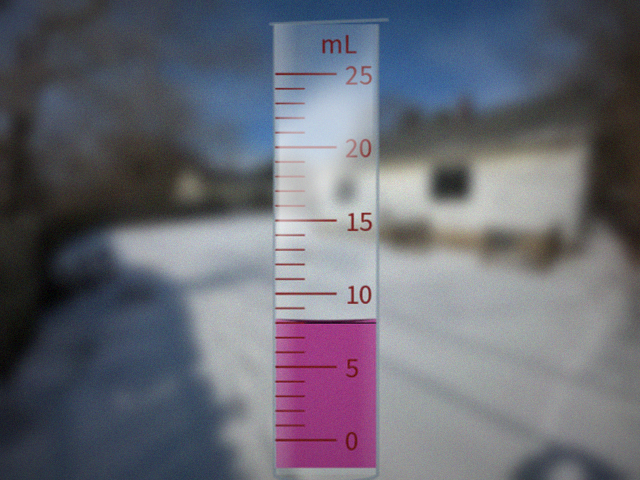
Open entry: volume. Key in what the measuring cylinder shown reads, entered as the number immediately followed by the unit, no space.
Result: 8mL
